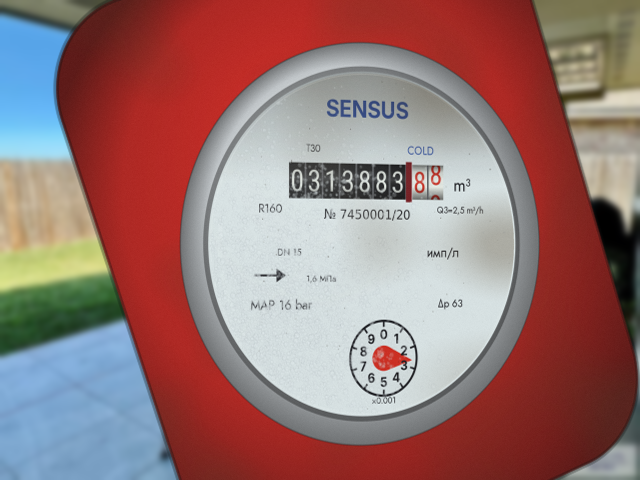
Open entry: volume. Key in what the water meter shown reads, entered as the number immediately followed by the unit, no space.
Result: 313883.882m³
